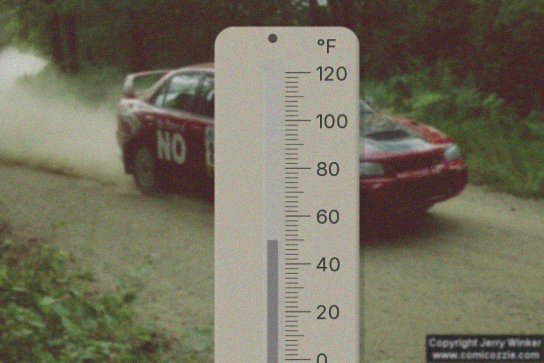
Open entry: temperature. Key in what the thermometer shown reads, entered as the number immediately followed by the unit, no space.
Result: 50°F
